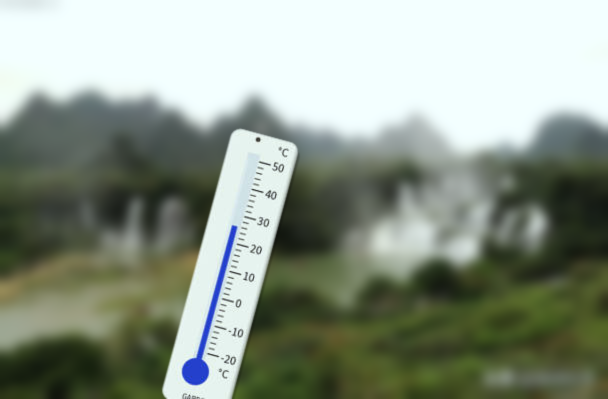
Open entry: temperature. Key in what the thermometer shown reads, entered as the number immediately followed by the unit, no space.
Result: 26°C
